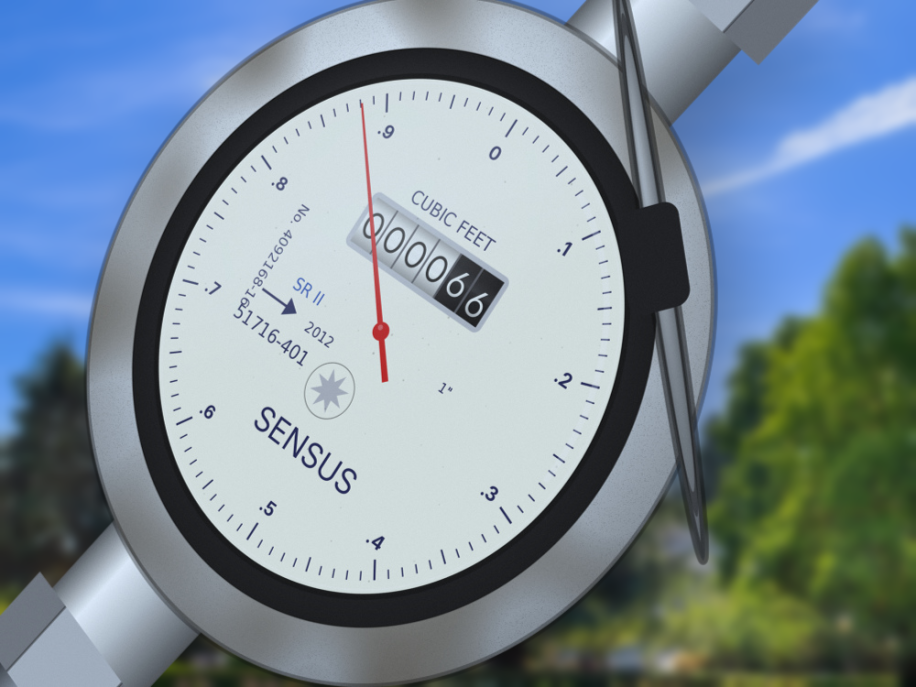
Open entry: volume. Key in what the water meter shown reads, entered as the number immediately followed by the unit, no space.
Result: 65.88ft³
